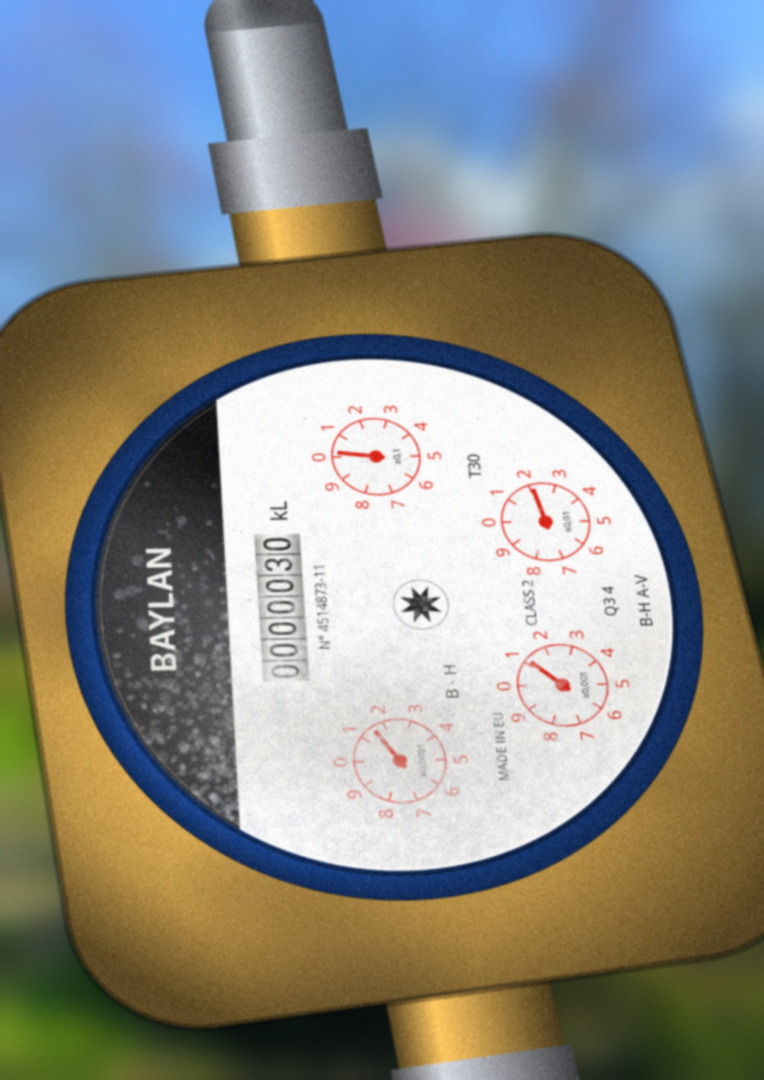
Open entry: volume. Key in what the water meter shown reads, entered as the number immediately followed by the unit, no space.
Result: 30.0211kL
